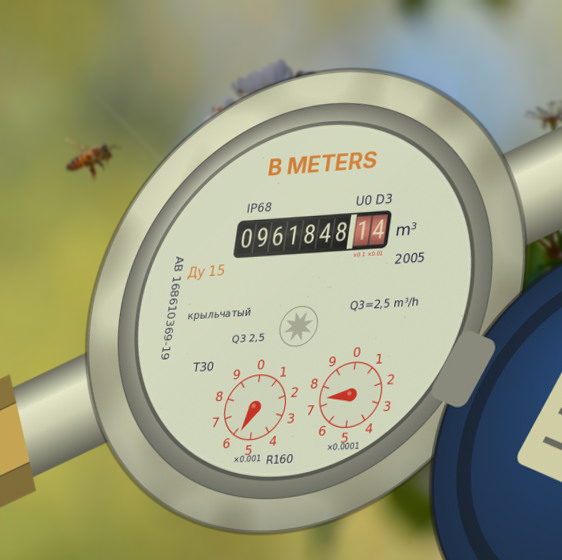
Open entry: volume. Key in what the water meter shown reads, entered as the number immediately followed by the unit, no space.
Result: 961848.1457m³
